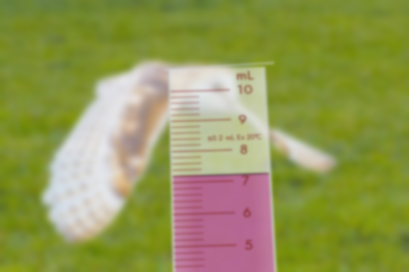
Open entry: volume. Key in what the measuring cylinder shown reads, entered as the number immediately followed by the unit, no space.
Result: 7.2mL
